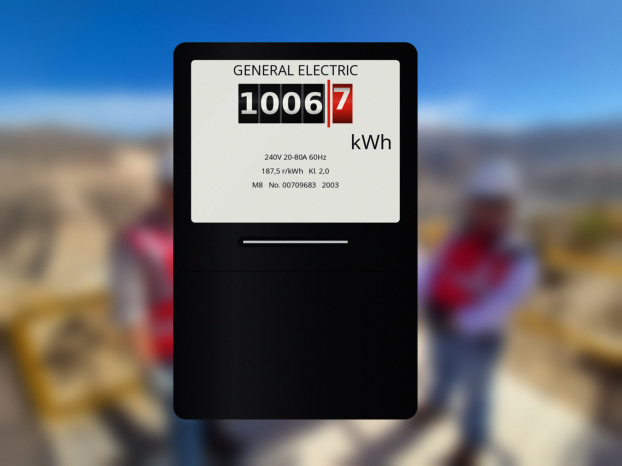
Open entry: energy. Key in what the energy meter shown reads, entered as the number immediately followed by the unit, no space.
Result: 1006.7kWh
